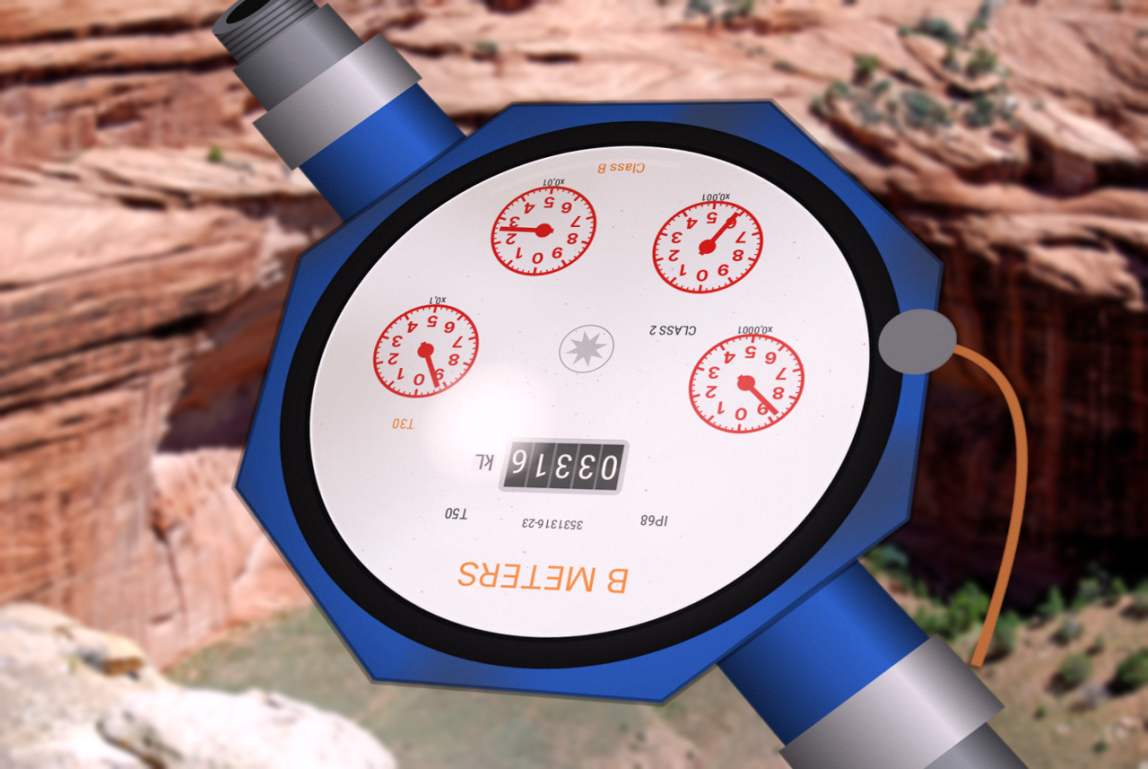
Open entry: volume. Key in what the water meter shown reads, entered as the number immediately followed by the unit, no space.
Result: 3315.9258kL
